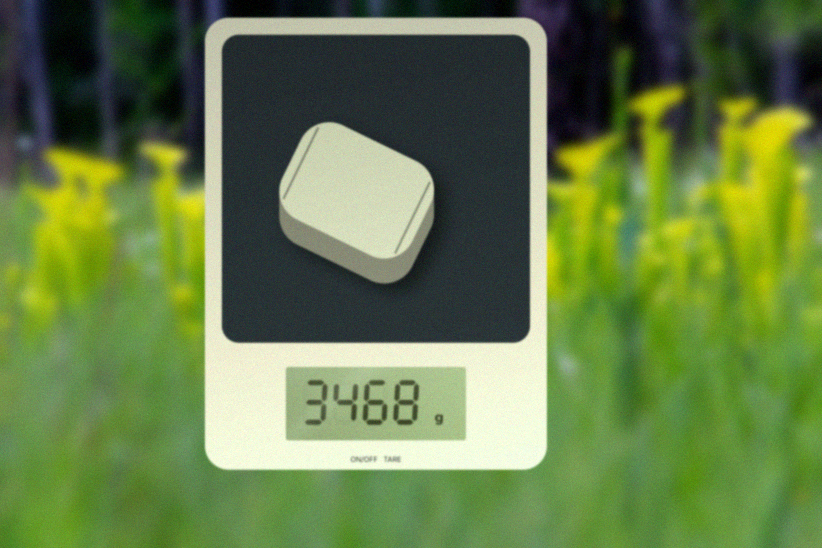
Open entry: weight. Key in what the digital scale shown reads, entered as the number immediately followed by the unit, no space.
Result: 3468g
